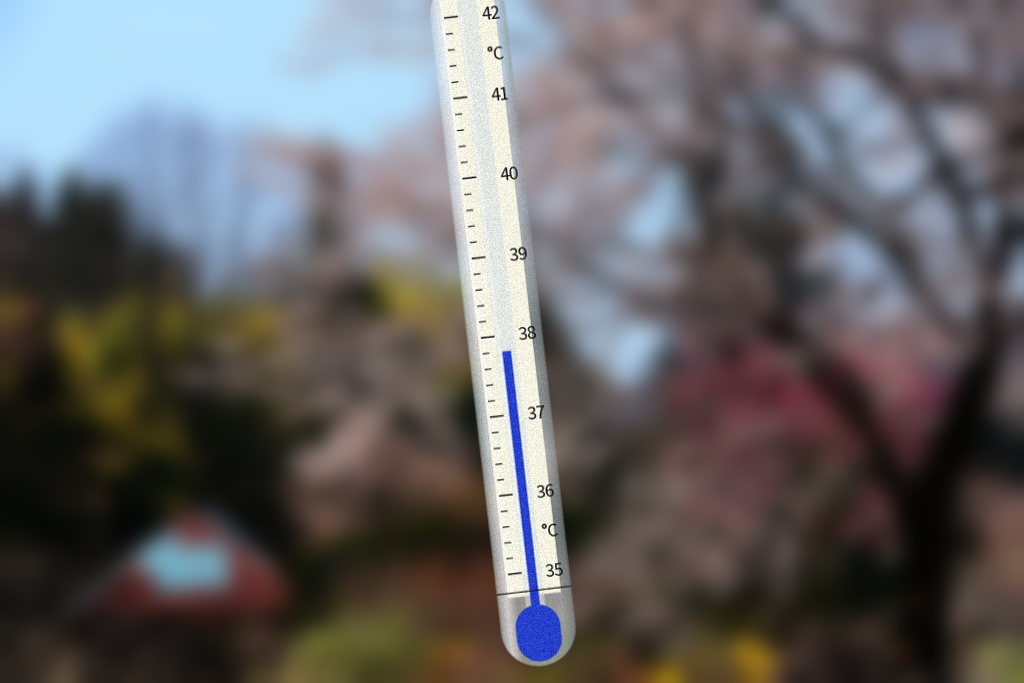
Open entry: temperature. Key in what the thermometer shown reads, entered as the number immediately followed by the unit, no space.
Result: 37.8°C
